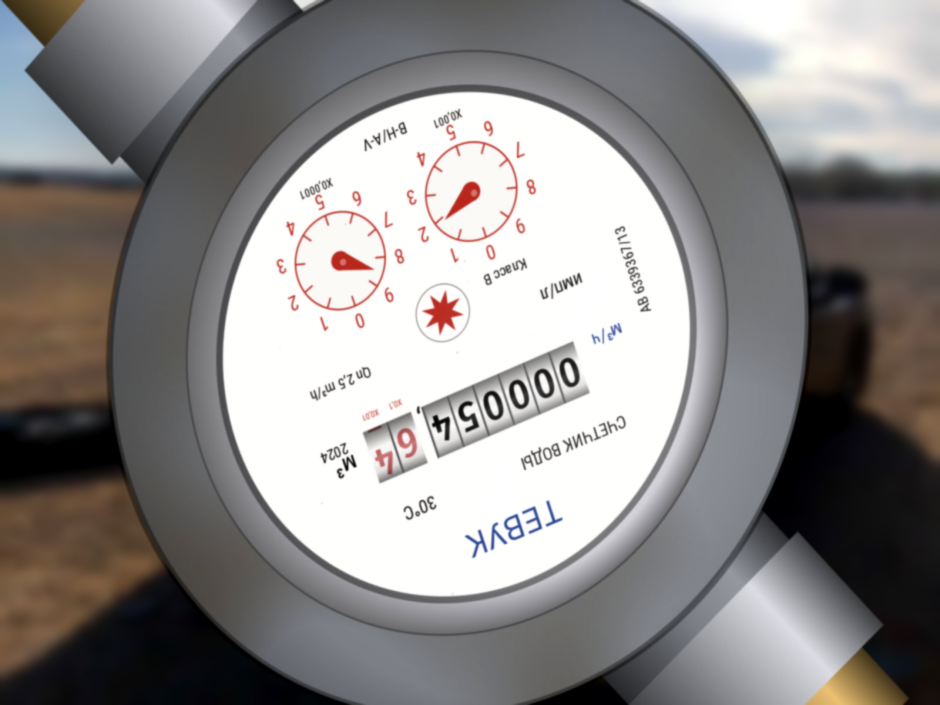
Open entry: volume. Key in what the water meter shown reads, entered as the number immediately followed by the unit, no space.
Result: 54.6418m³
